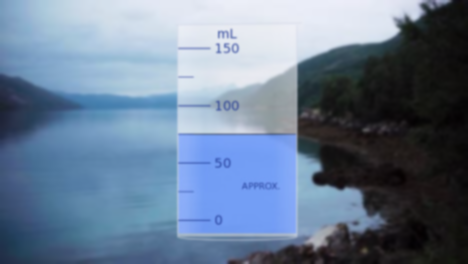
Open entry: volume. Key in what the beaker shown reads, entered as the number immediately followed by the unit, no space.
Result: 75mL
